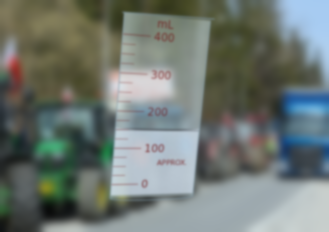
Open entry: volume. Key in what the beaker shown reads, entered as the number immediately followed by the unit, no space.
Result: 150mL
